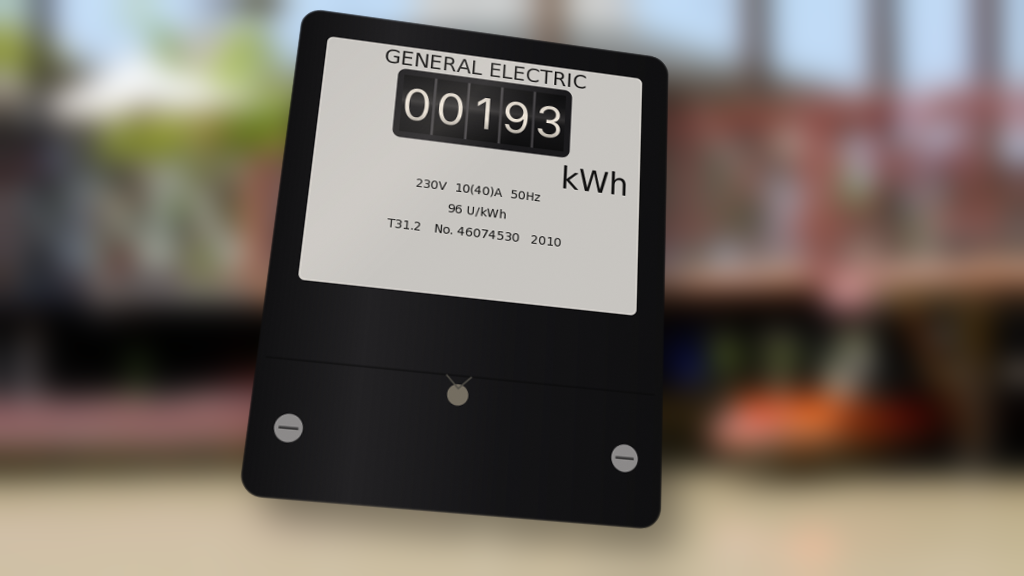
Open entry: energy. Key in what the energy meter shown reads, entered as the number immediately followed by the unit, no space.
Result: 193kWh
